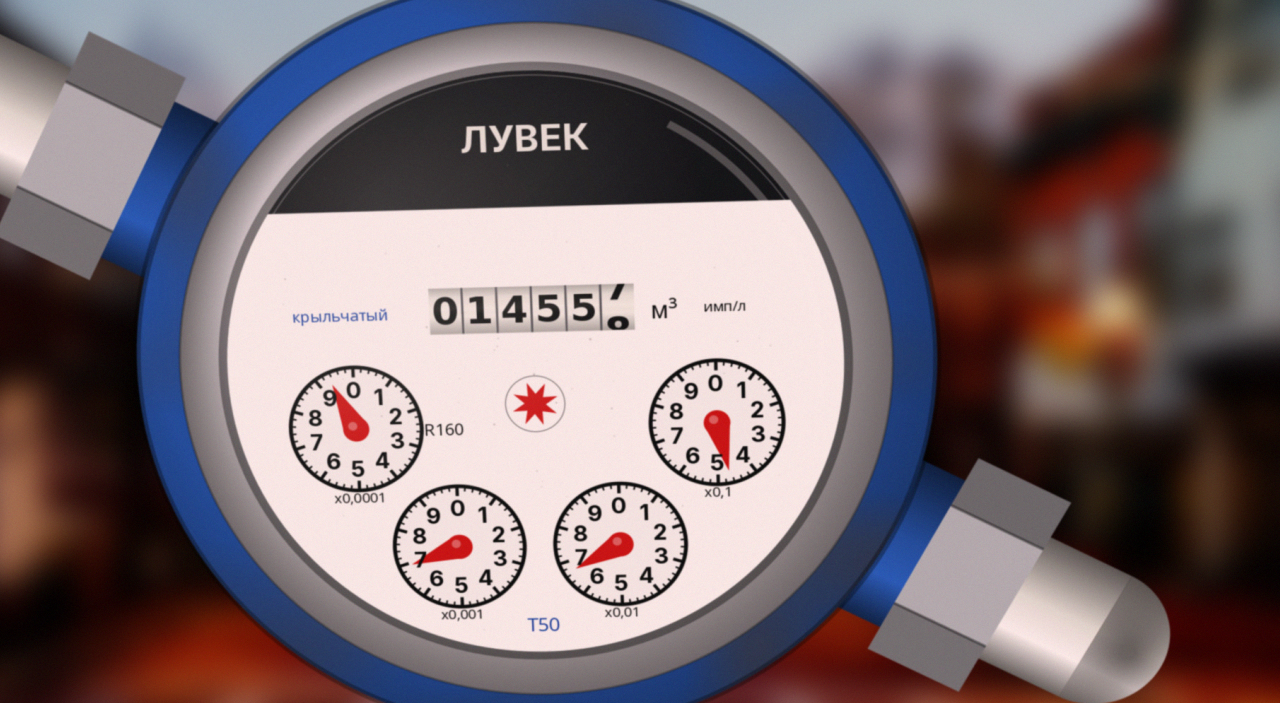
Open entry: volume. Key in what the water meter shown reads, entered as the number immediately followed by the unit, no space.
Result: 14557.4669m³
